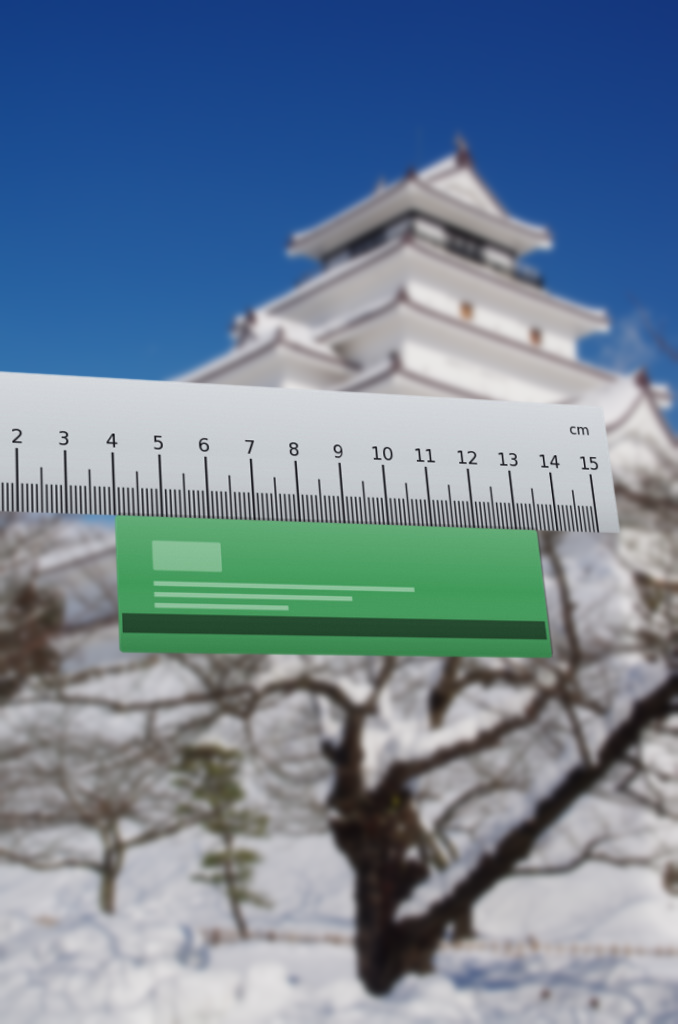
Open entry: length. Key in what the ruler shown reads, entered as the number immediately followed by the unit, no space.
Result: 9.5cm
